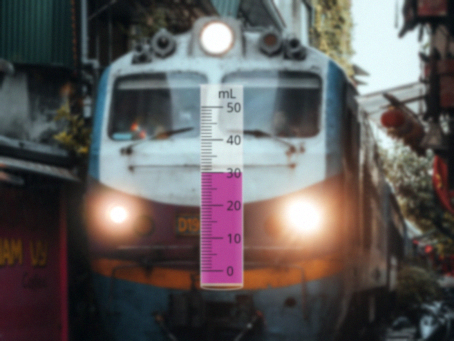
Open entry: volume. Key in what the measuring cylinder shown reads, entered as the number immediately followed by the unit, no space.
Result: 30mL
